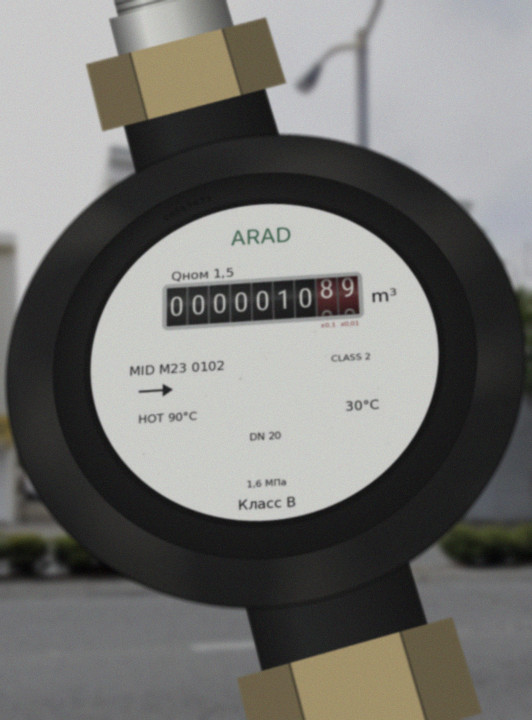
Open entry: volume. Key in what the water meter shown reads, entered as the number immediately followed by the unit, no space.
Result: 10.89m³
